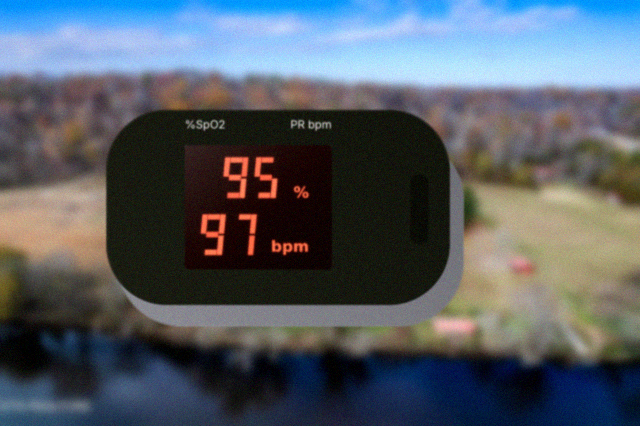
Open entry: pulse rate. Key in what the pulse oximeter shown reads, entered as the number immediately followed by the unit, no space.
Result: 97bpm
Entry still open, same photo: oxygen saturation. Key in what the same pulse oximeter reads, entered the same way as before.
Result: 95%
